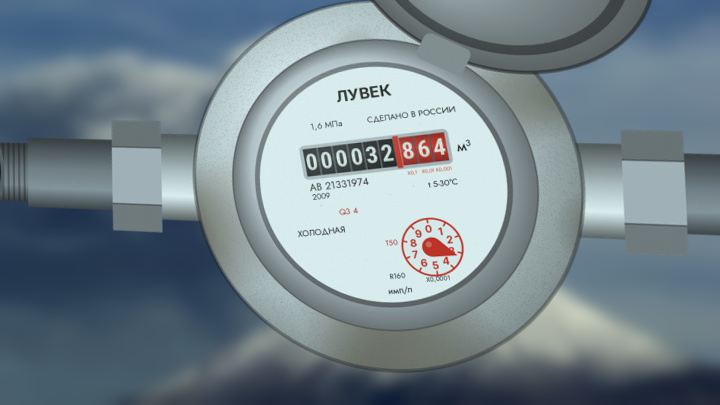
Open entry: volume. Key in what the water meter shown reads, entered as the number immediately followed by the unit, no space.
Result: 32.8643m³
